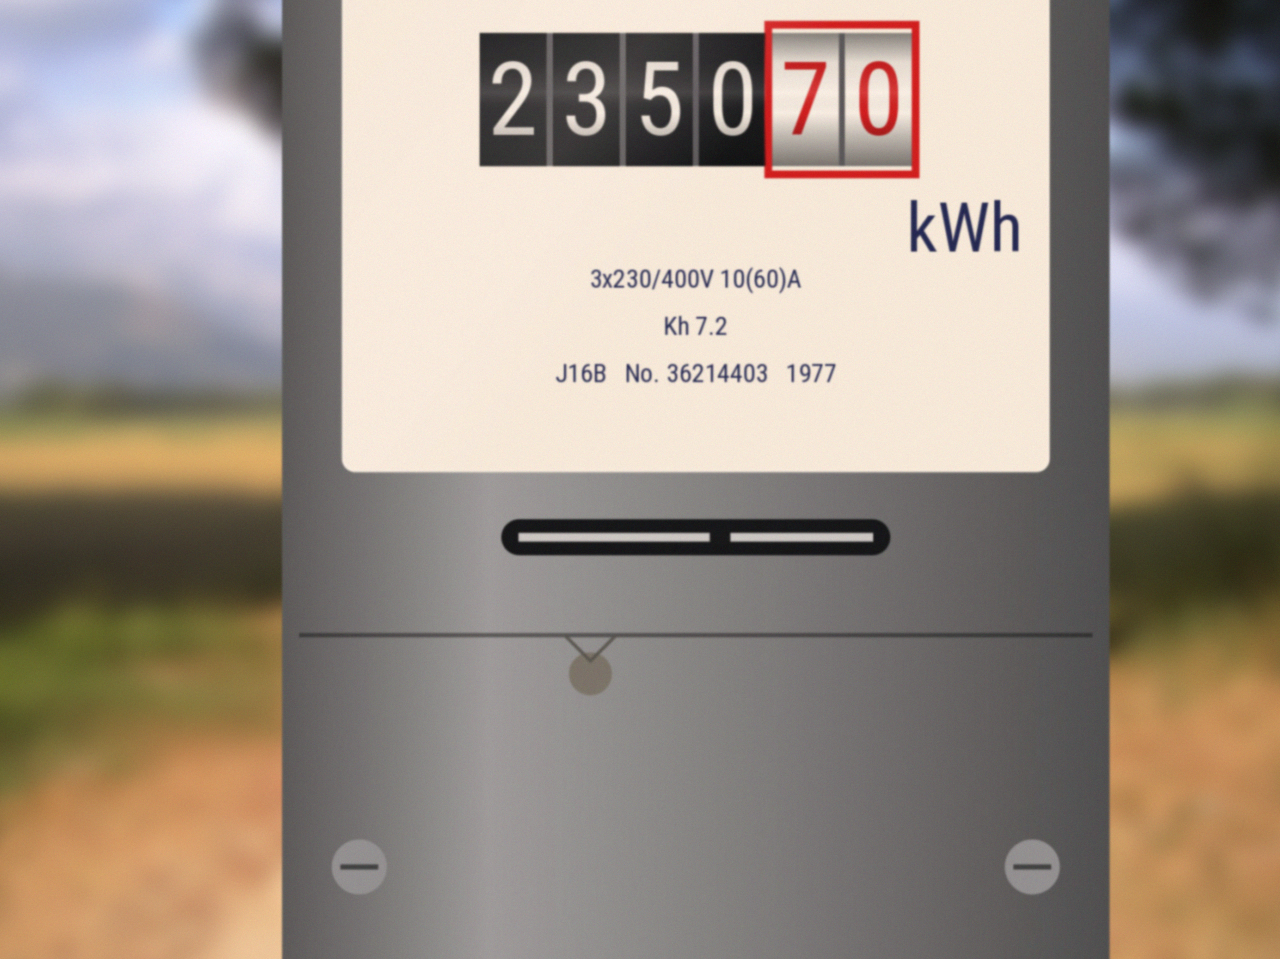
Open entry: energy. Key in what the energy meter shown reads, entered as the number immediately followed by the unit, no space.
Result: 2350.70kWh
